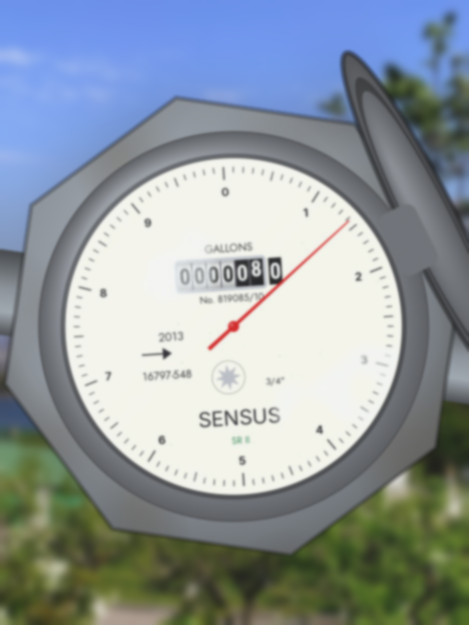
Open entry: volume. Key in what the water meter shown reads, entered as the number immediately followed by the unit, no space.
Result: 81.4gal
